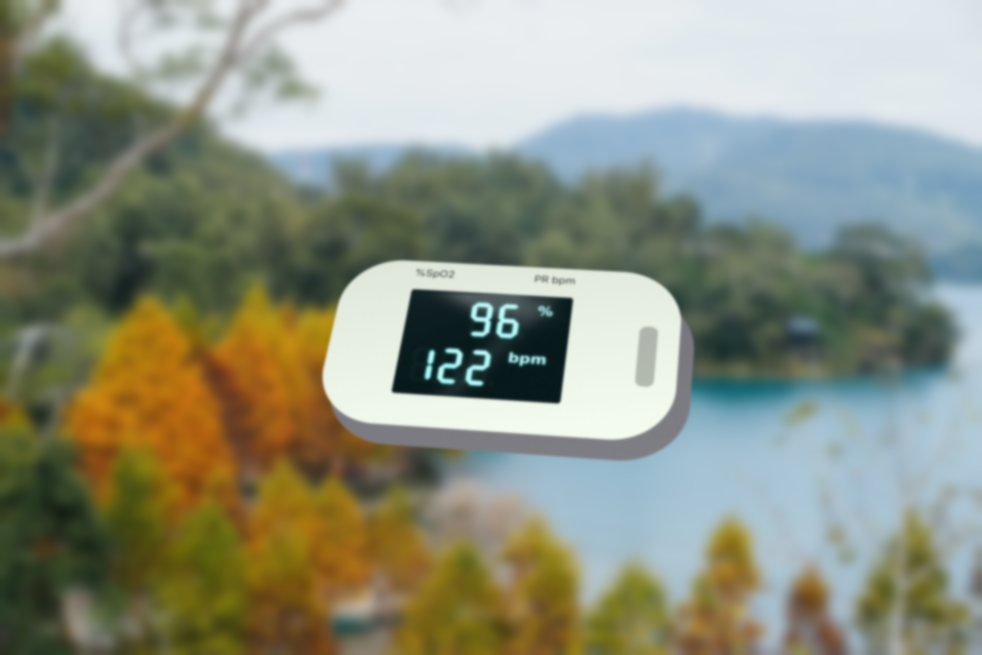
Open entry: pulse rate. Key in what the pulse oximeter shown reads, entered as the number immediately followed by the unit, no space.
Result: 122bpm
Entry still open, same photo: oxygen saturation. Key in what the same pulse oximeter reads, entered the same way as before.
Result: 96%
